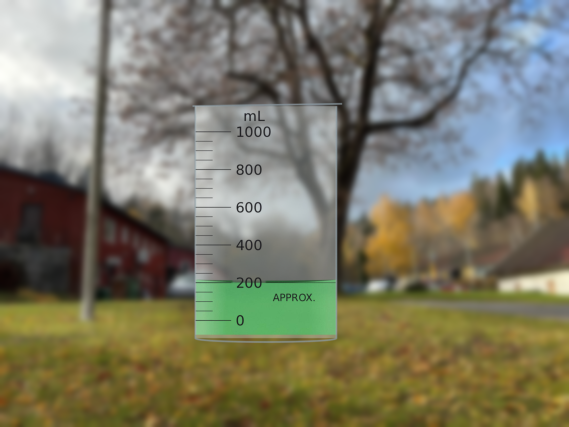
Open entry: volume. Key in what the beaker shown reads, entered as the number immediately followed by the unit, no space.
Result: 200mL
